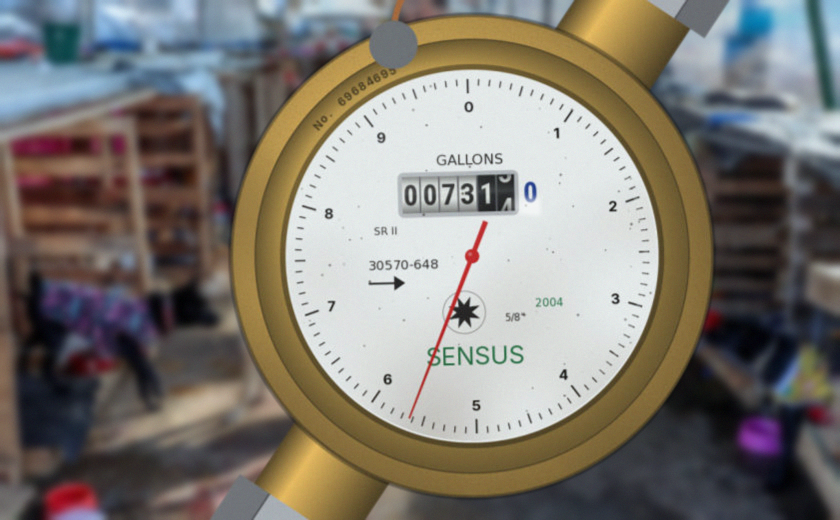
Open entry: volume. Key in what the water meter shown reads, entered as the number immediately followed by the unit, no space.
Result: 73135.6gal
